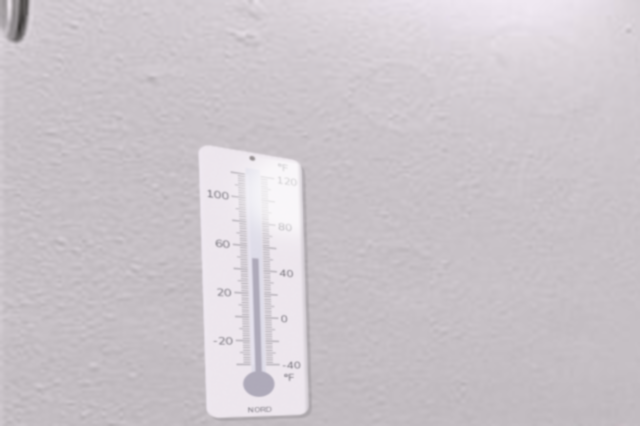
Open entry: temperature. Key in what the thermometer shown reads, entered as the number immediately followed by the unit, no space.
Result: 50°F
